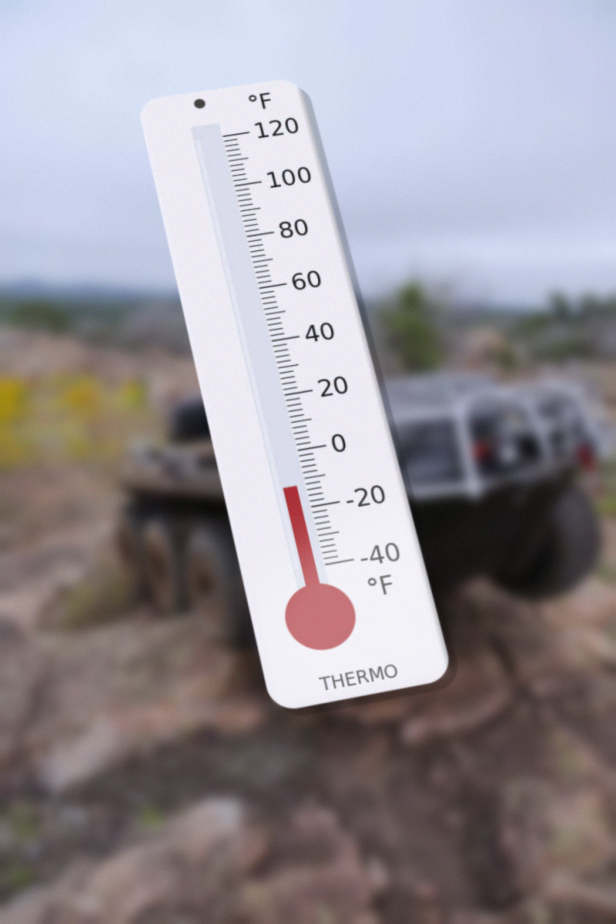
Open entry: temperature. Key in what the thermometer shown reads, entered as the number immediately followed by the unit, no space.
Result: -12°F
